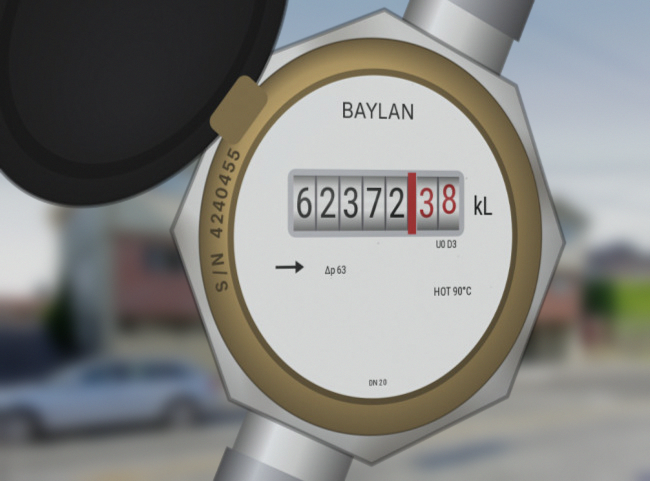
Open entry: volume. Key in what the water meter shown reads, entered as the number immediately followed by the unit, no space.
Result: 62372.38kL
